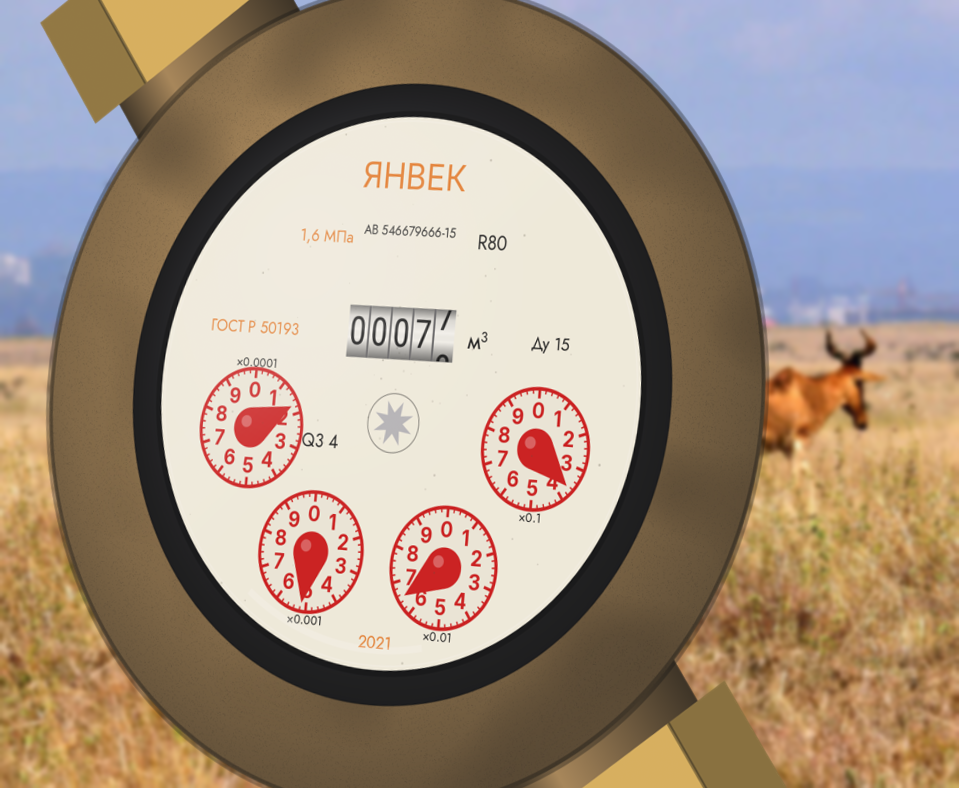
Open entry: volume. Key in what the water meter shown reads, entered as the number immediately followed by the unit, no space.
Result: 77.3651m³
